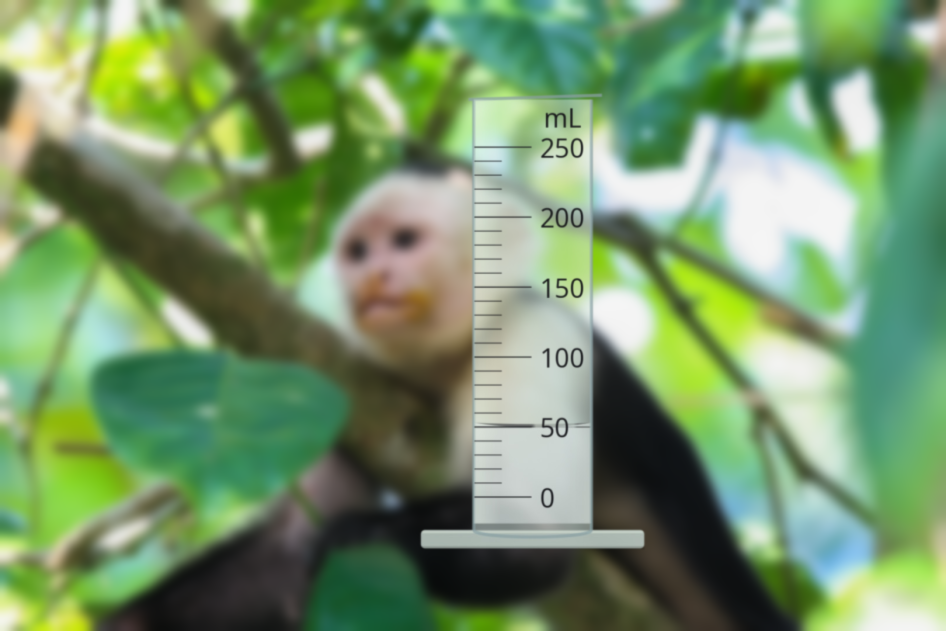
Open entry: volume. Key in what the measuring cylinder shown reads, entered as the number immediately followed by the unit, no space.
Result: 50mL
